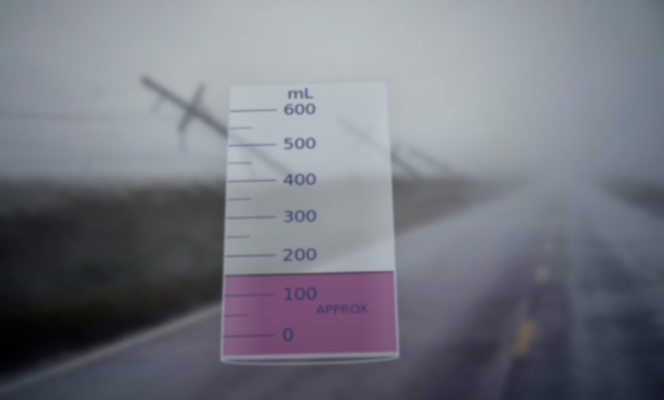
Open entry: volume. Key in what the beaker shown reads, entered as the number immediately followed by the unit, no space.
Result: 150mL
